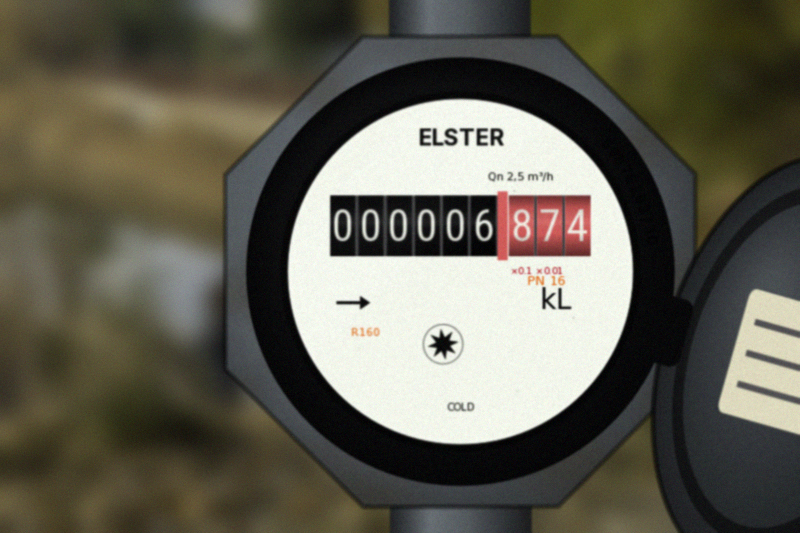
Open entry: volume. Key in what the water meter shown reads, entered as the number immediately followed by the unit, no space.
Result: 6.874kL
